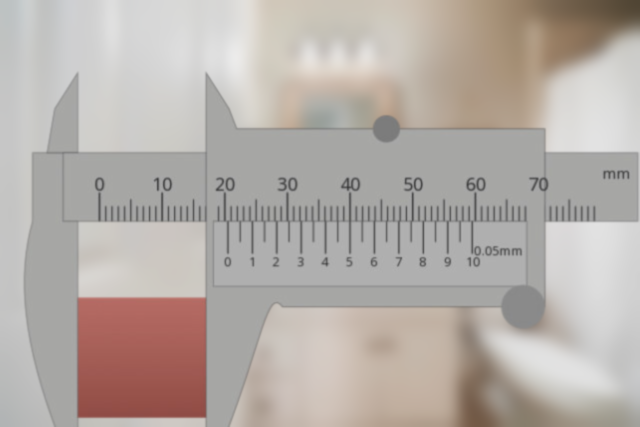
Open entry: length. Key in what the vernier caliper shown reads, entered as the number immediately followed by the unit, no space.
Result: 20.5mm
